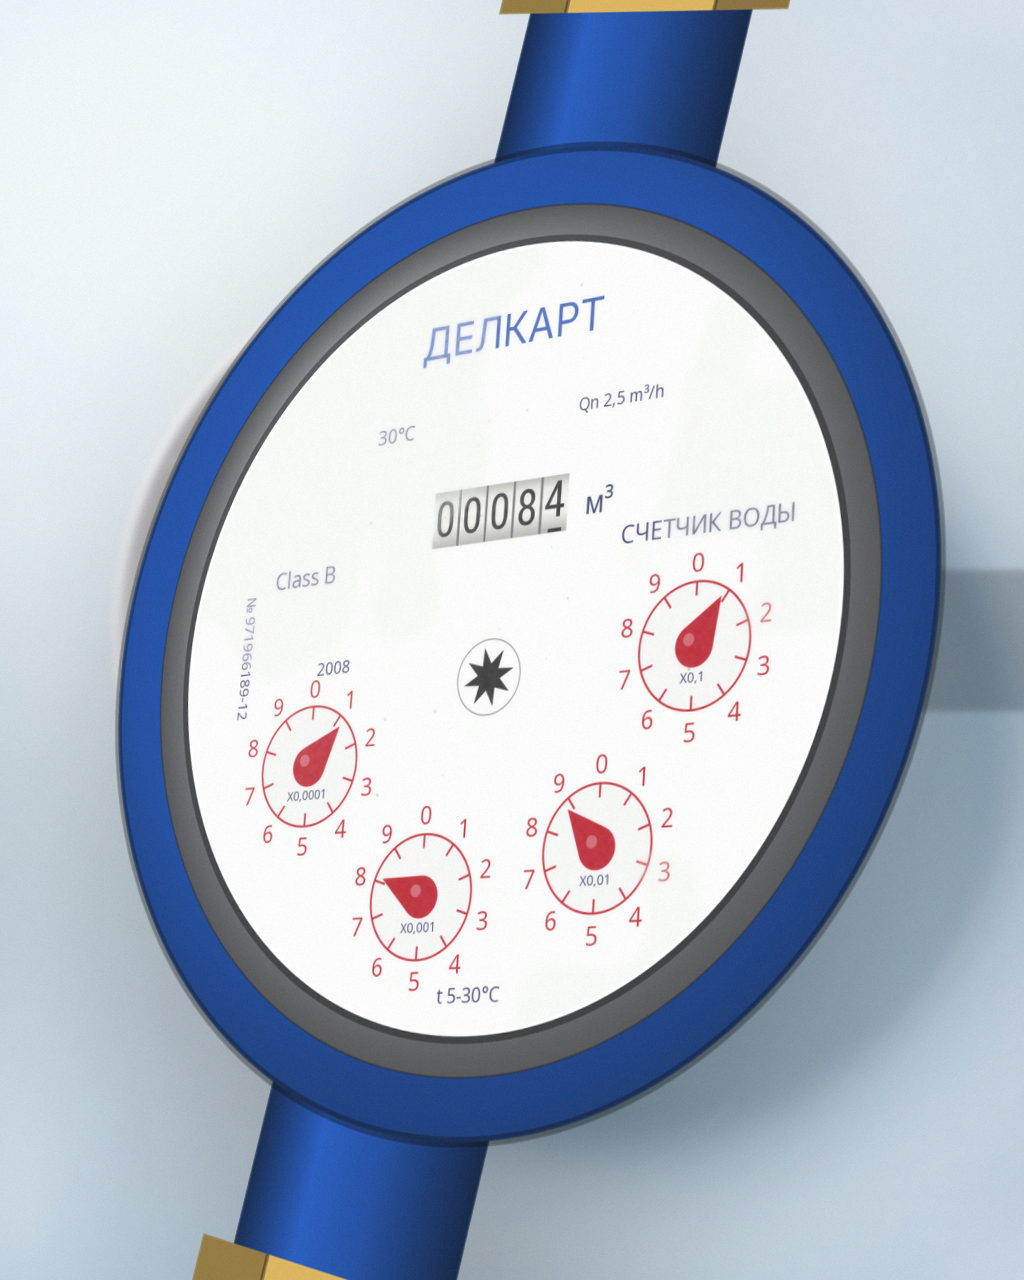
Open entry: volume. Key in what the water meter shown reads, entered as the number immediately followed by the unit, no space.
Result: 84.0881m³
